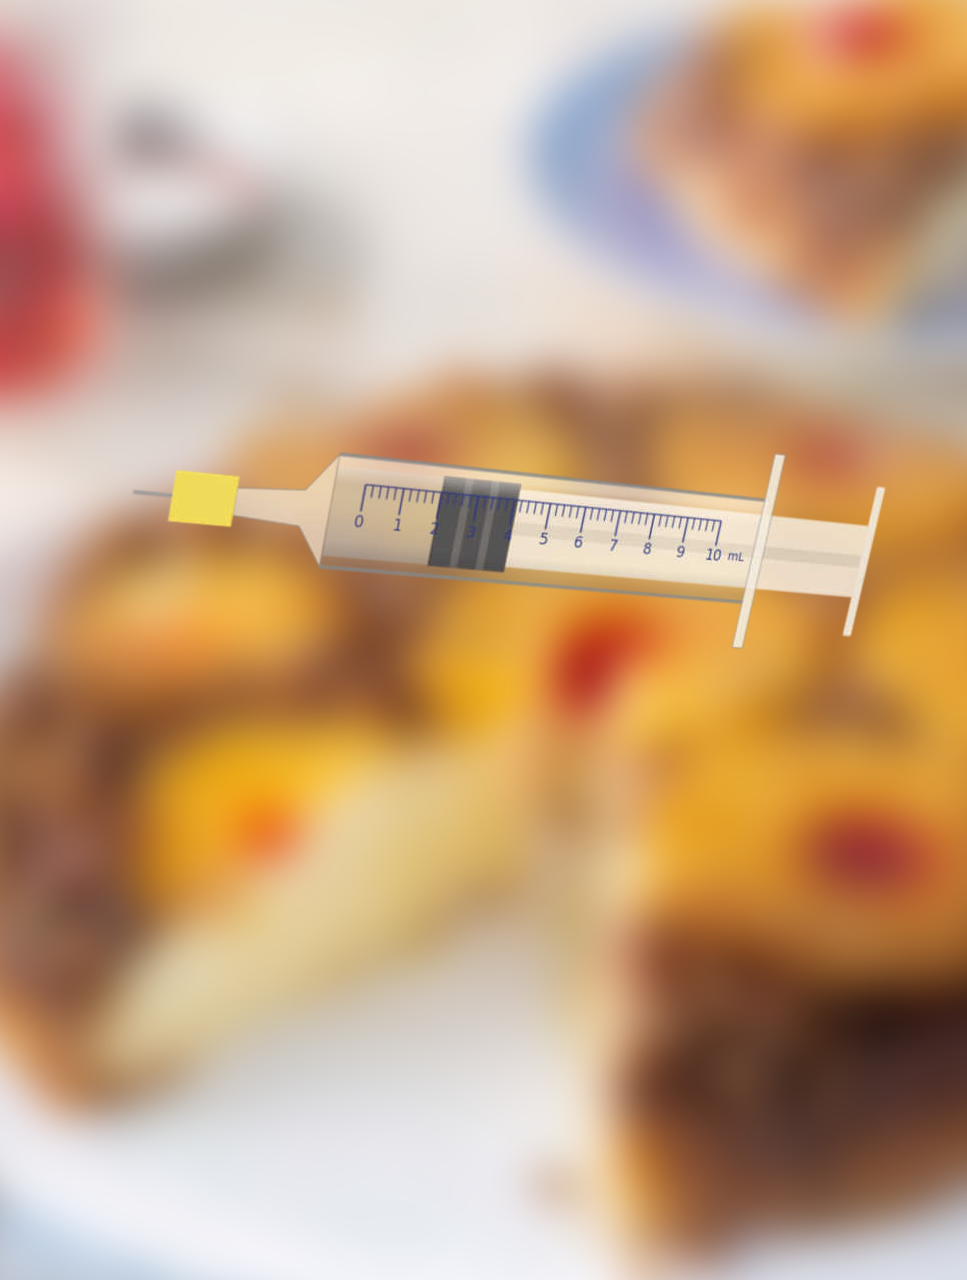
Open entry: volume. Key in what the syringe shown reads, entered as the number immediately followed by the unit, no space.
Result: 2mL
